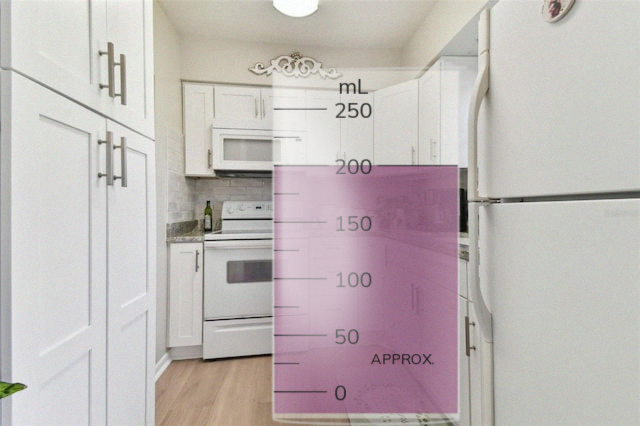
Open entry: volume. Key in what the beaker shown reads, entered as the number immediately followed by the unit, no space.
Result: 200mL
